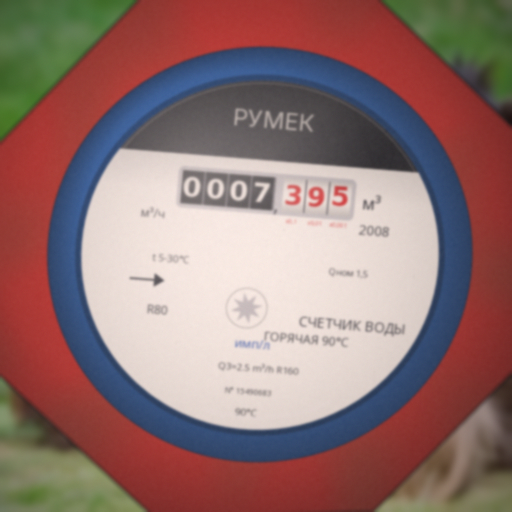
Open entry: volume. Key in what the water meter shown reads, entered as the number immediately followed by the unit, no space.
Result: 7.395m³
